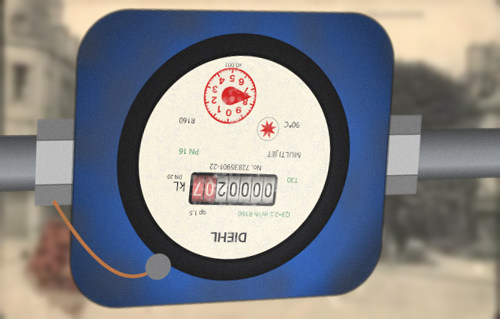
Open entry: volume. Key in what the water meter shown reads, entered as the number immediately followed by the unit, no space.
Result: 2.077kL
